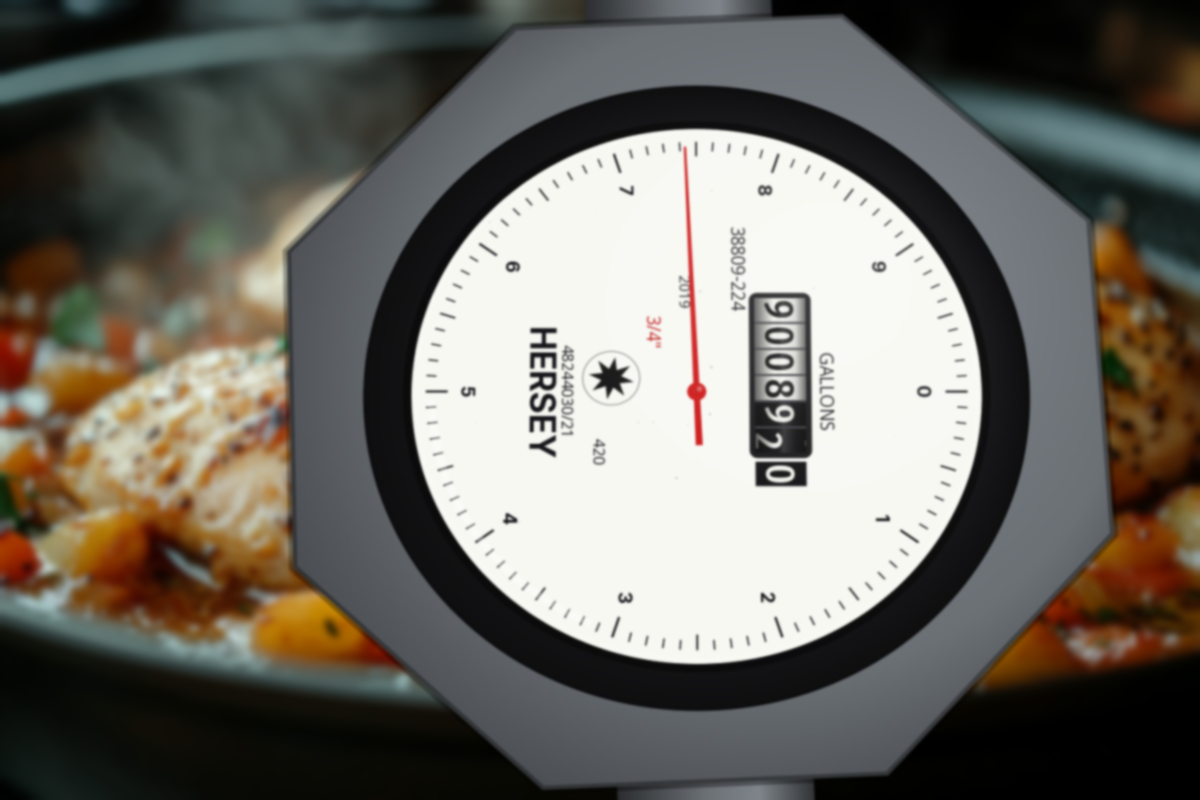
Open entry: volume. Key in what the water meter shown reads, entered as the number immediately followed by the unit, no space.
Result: 9008917.4gal
